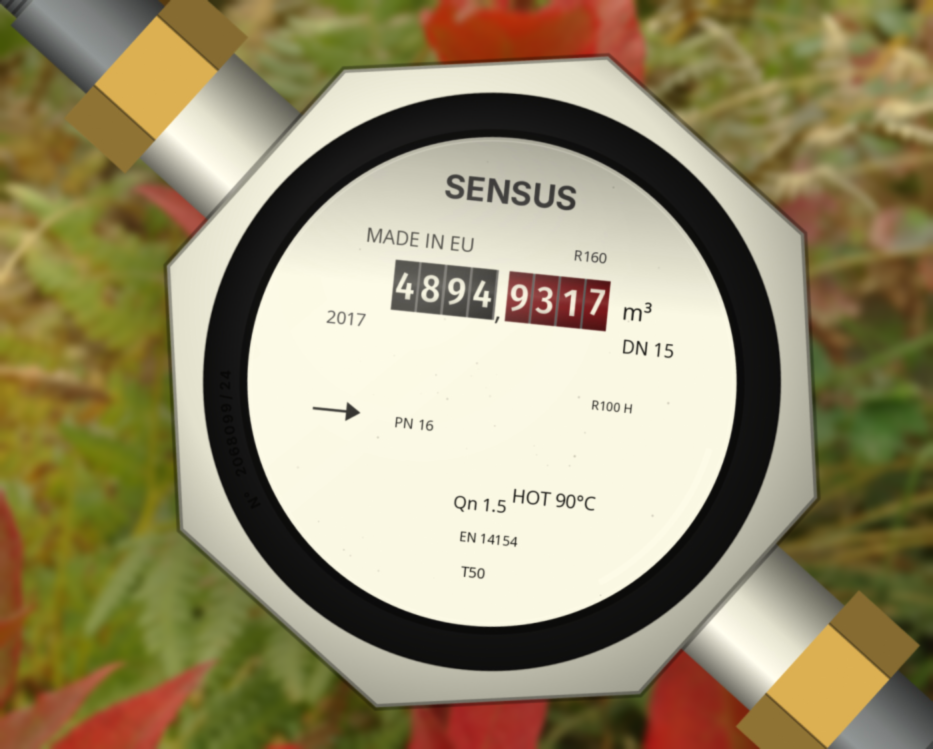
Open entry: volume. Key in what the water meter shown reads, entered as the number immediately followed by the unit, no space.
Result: 4894.9317m³
